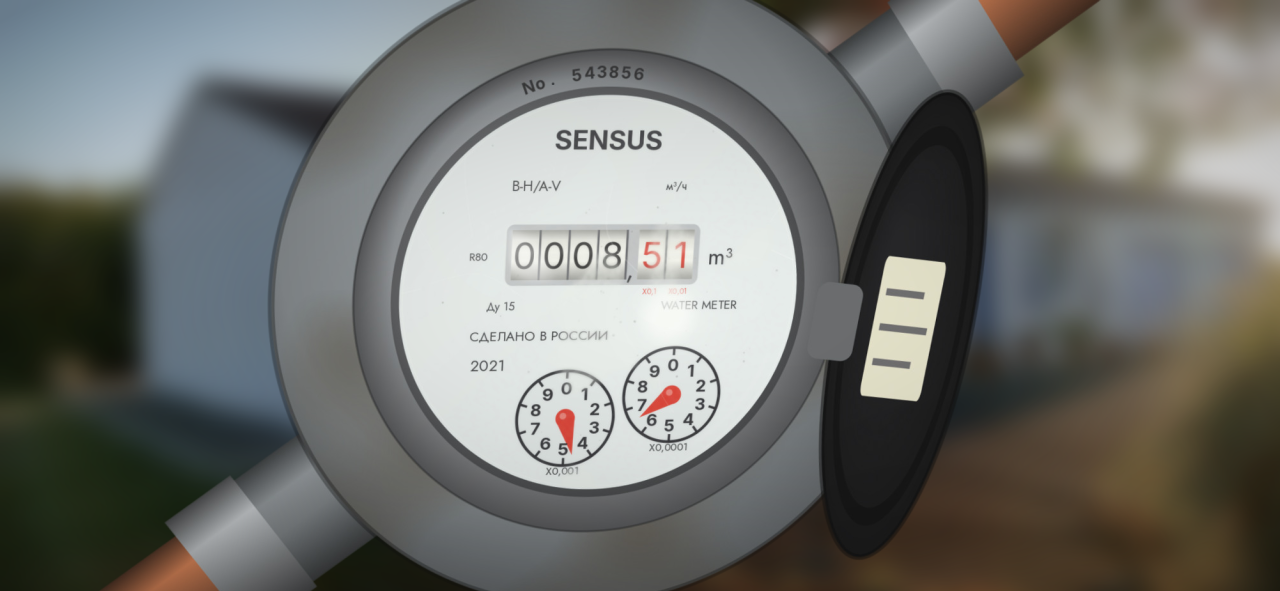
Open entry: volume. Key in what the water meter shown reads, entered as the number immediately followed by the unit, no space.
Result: 8.5146m³
